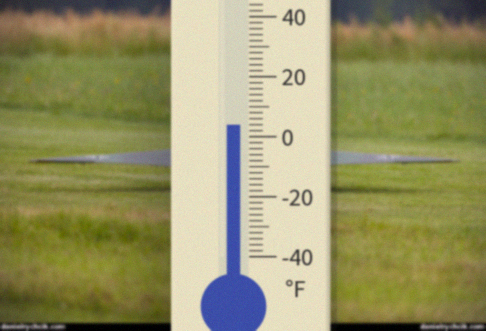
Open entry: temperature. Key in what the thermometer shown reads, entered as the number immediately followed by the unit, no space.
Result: 4°F
